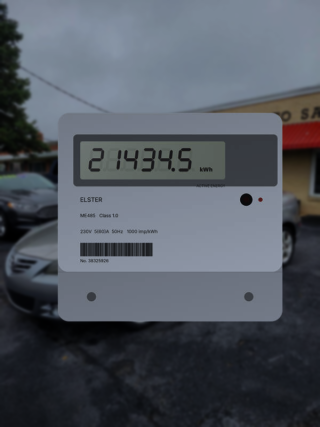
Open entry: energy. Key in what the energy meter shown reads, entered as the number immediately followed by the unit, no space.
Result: 21434.5kWh
